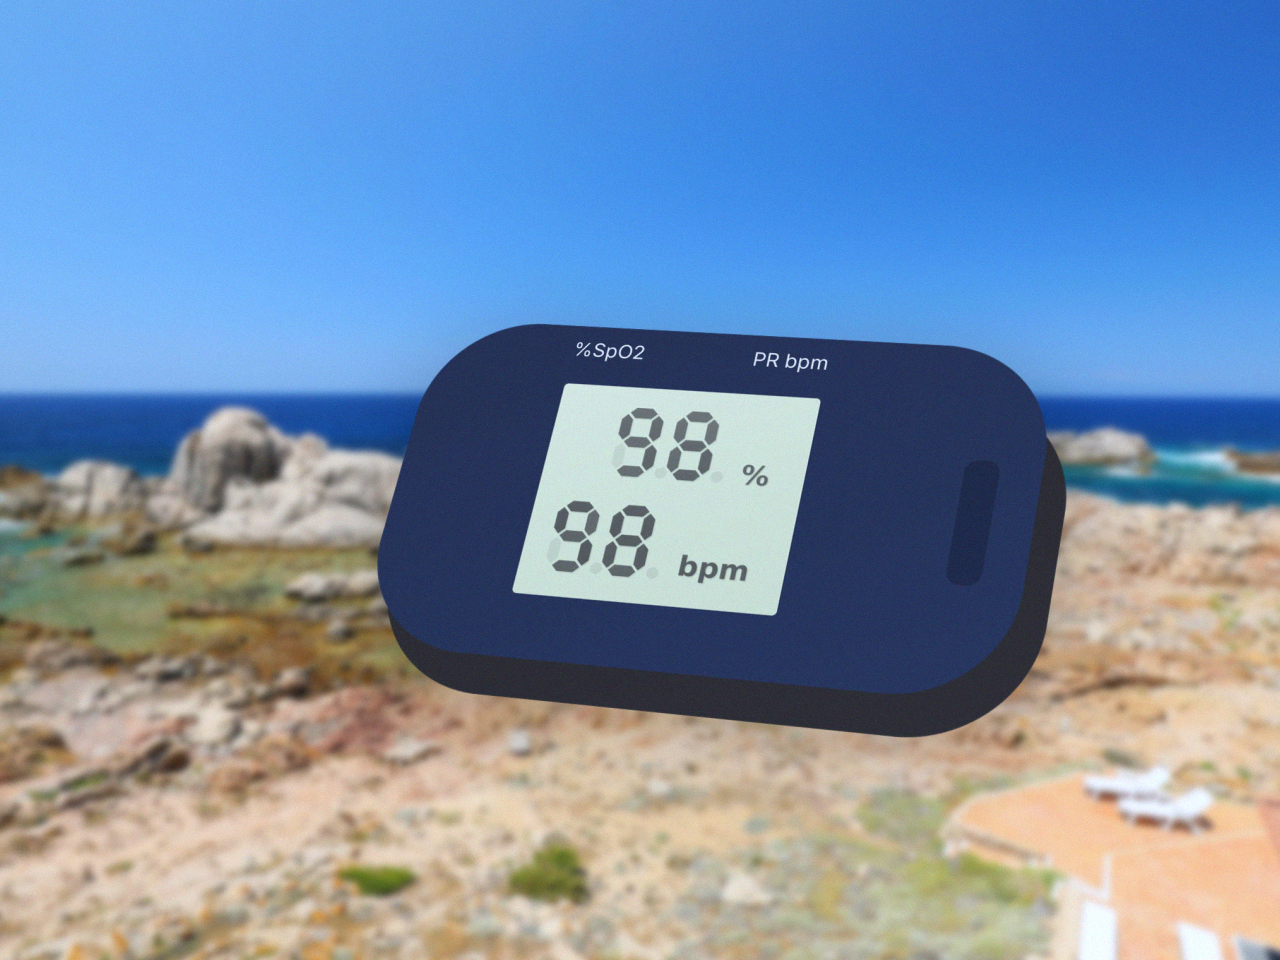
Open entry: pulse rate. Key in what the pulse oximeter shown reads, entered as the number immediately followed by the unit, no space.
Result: 98bpm
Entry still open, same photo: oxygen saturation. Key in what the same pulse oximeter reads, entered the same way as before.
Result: 98%
